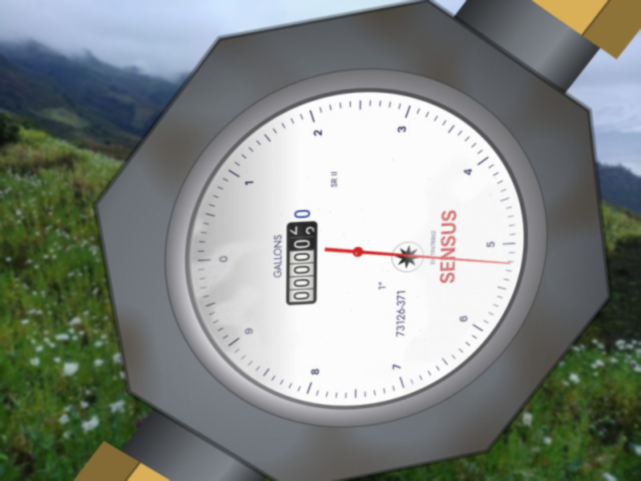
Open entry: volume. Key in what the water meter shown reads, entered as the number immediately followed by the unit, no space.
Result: 25.2gal
